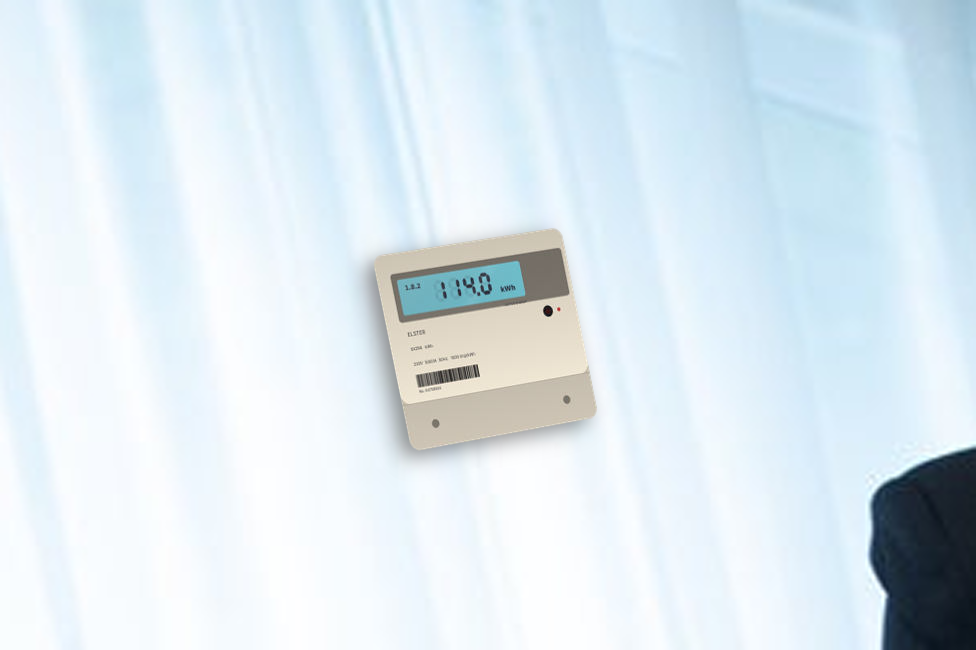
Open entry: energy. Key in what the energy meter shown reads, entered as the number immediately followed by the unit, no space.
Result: 114.0kWh
